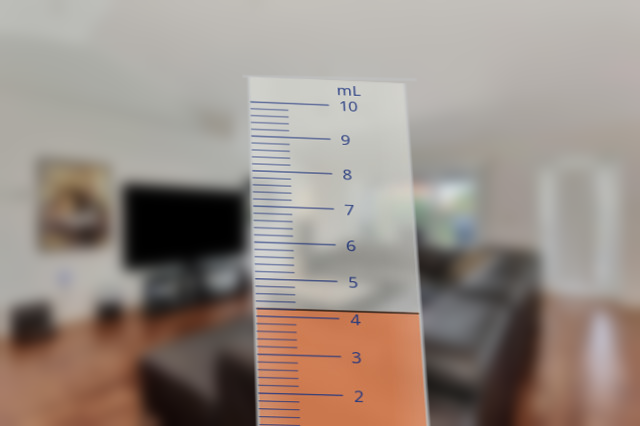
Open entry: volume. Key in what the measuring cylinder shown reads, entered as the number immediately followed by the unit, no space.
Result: 4.2mL
